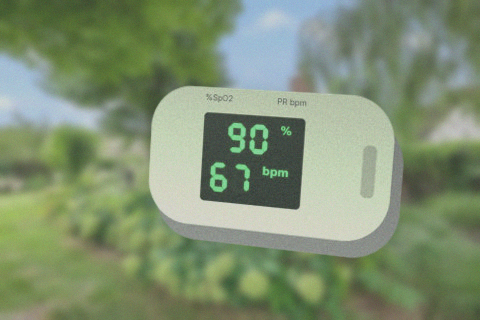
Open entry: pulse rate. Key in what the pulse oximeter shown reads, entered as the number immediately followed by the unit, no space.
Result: 67bpm
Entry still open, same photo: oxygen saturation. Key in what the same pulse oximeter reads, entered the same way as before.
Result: 90%
